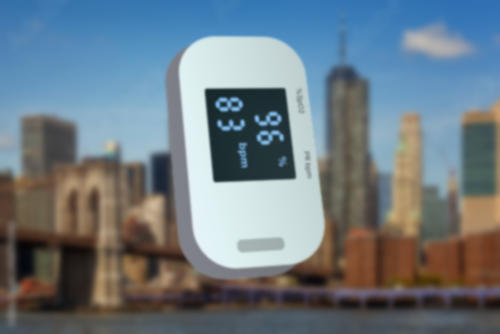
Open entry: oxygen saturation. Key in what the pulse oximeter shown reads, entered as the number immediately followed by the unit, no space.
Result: 96%
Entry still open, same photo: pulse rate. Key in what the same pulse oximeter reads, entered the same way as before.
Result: 83bpm
